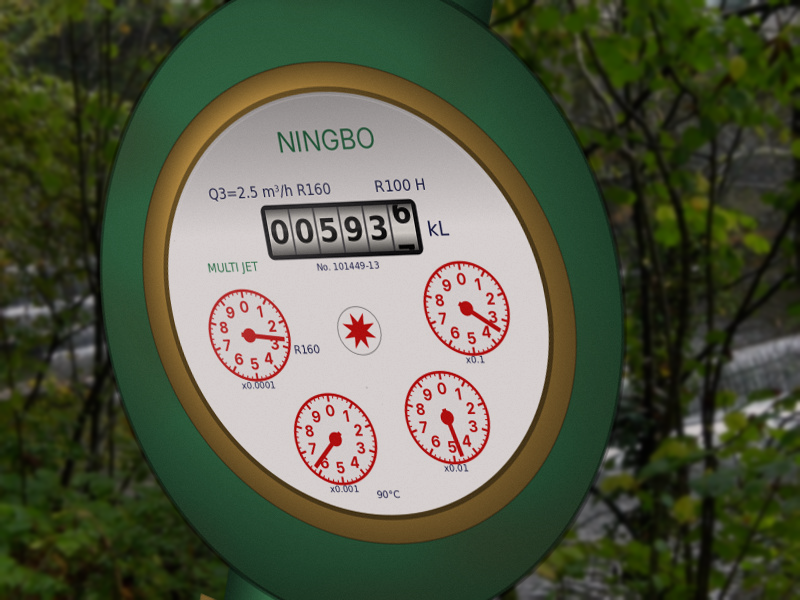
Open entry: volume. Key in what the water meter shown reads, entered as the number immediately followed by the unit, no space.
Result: 5936.3462kL
